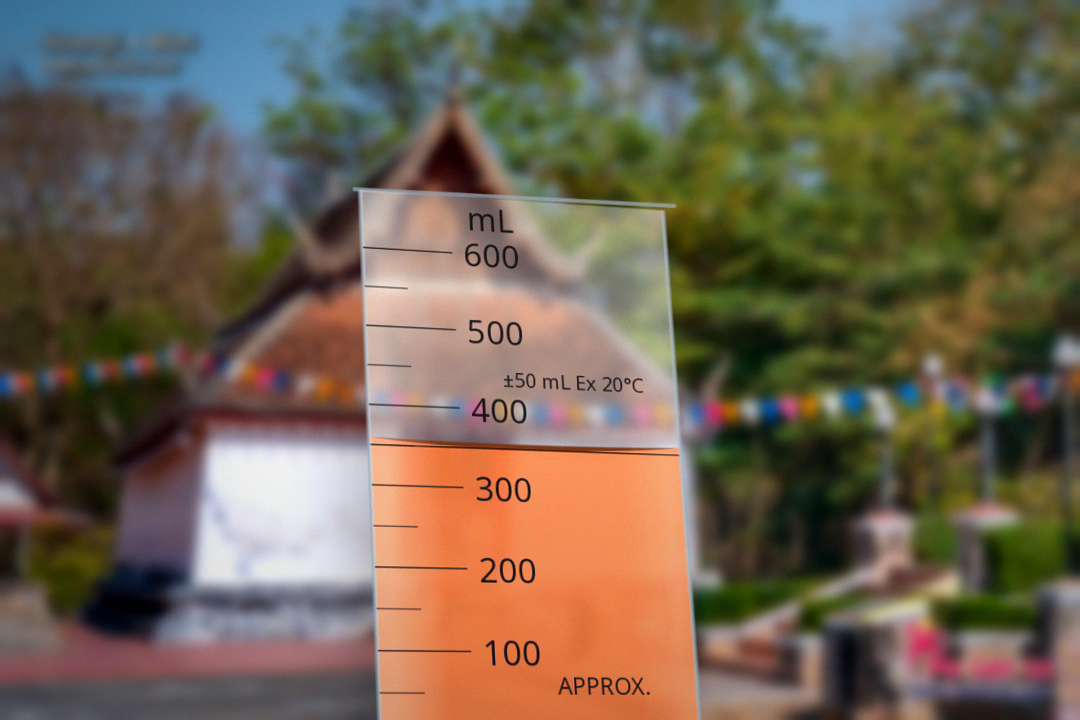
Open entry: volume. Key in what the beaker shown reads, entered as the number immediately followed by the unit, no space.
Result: 350mL
